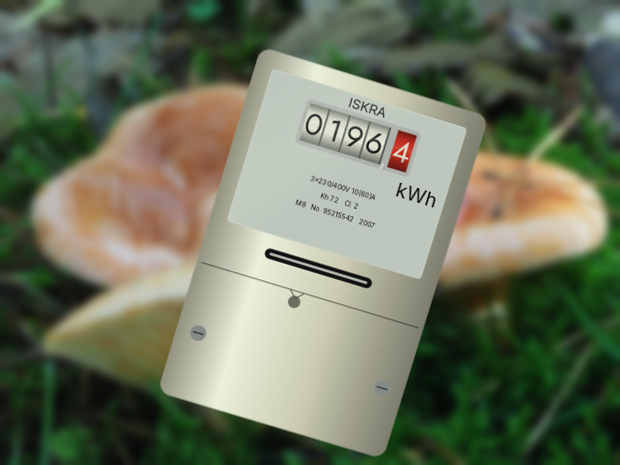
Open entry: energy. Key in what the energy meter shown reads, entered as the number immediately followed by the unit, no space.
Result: 196.4kWh
